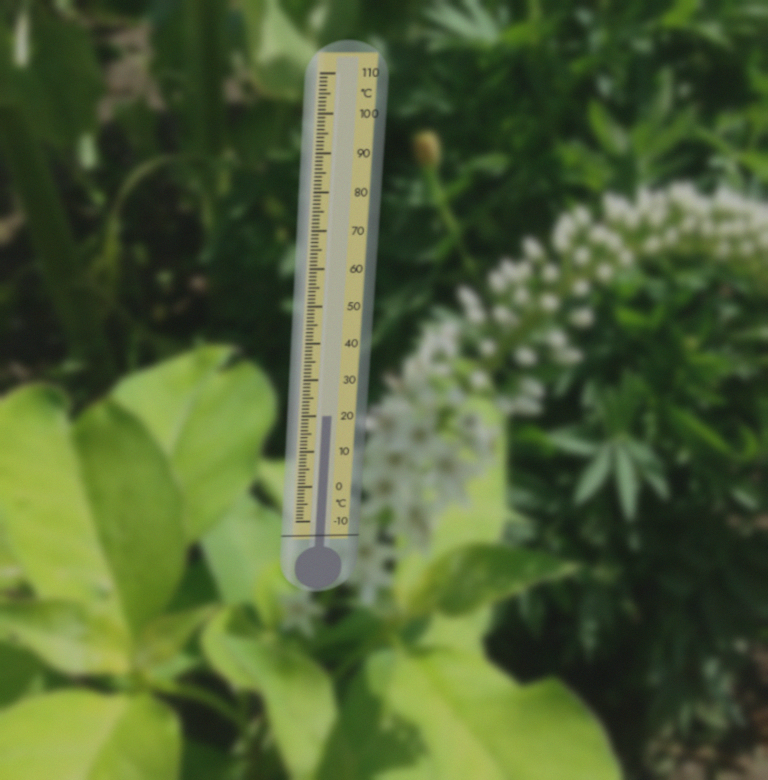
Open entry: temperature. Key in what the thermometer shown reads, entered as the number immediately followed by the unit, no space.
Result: 20°C
